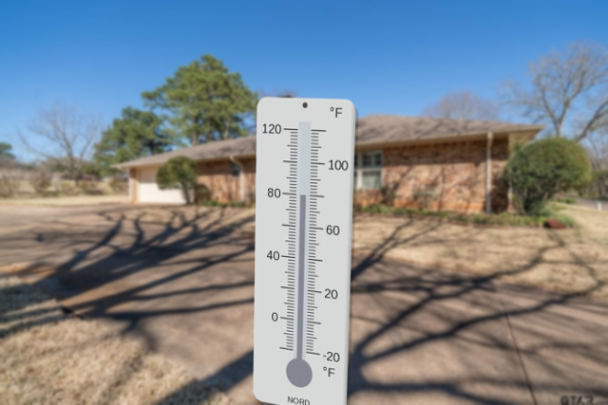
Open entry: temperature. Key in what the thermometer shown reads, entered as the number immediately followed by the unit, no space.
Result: 80°F
